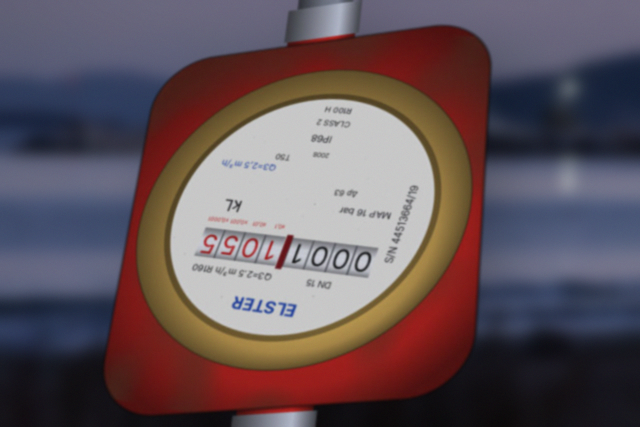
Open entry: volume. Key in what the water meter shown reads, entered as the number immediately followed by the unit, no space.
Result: 1.1055kL
